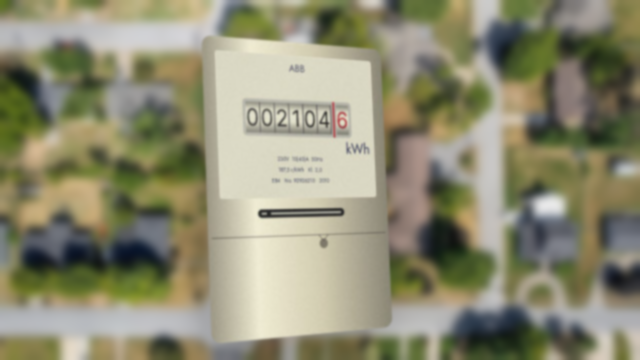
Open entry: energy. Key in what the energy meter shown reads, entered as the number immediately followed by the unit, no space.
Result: 2104.6kWh
